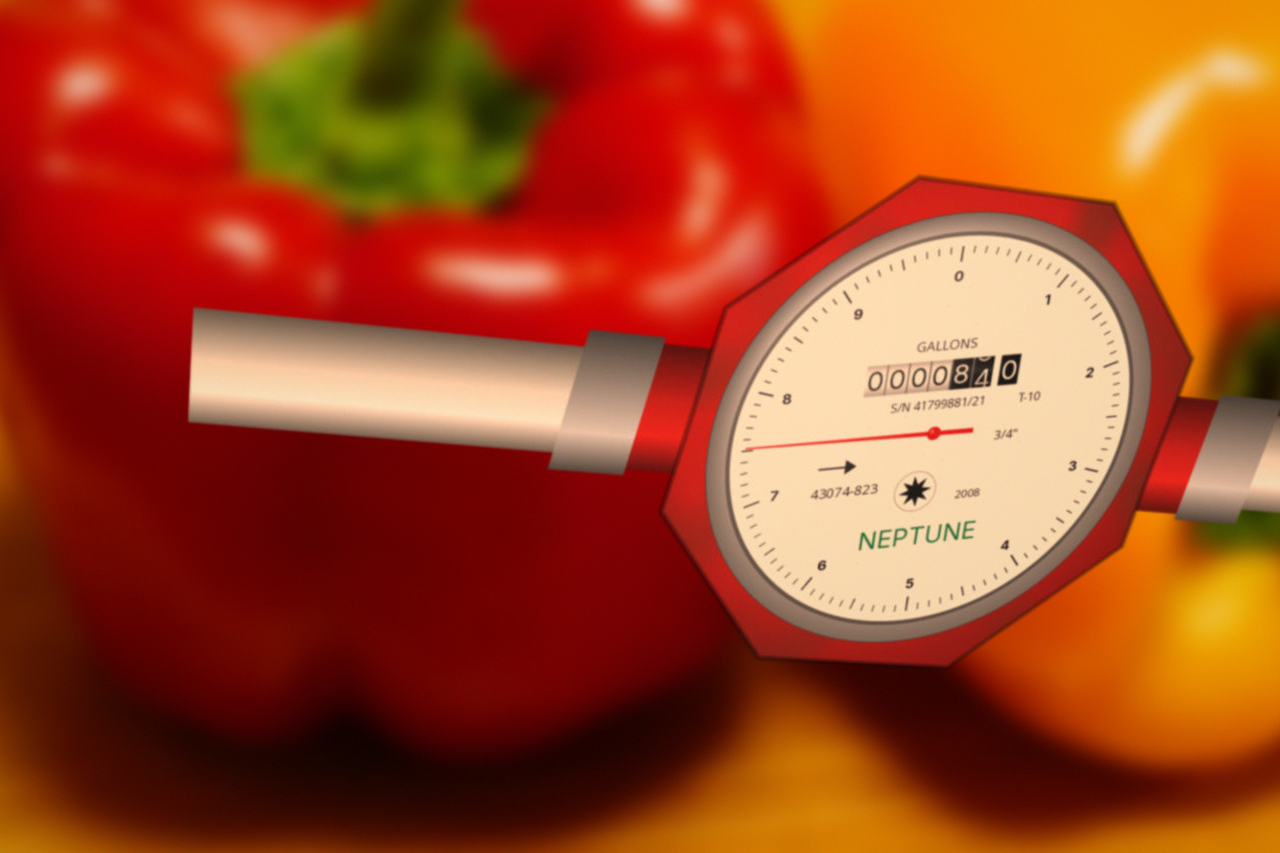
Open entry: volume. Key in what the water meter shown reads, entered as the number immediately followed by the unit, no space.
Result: 837.5gal
